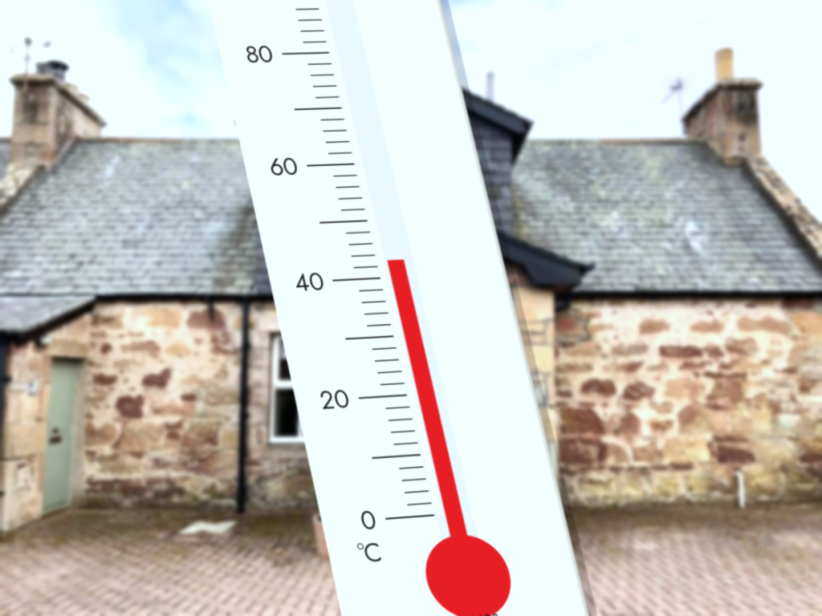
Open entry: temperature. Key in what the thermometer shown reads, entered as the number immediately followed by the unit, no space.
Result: 43°C
